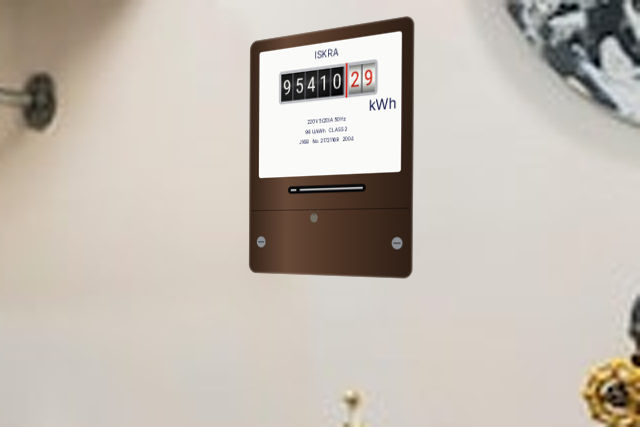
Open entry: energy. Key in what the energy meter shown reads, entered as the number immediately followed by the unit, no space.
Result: 95410.29kWh
